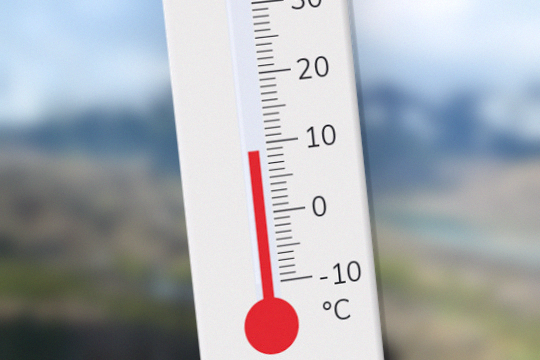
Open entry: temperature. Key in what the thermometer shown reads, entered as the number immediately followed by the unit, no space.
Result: 9°C
